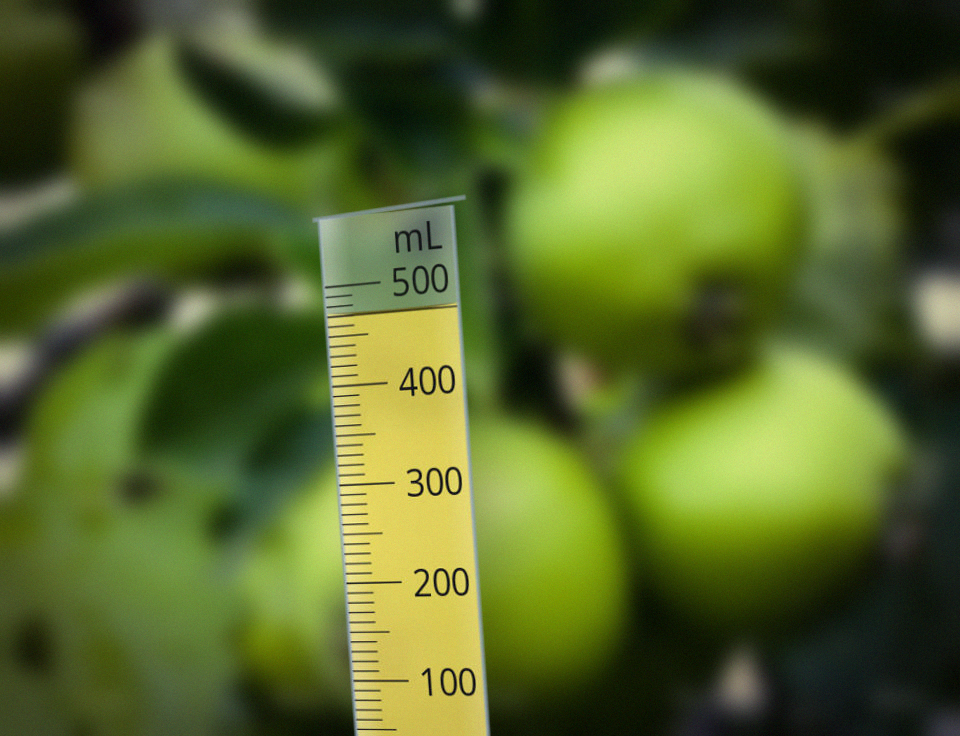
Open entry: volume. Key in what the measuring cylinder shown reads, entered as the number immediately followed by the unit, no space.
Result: 470mL
